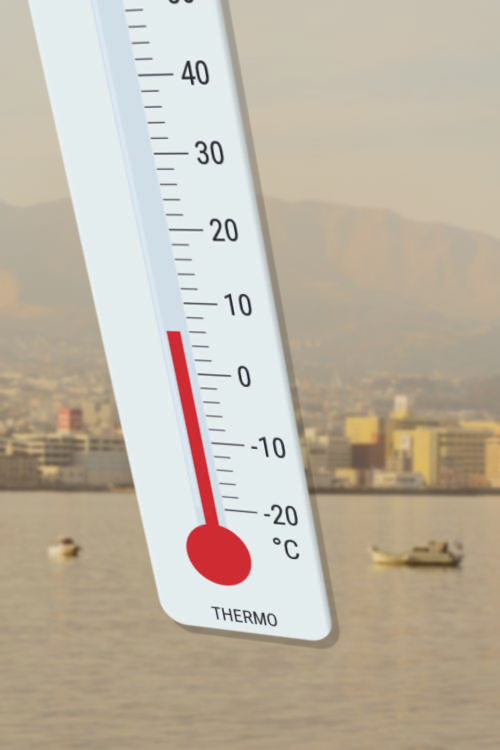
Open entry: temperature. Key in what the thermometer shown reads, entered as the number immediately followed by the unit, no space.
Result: 6°C
